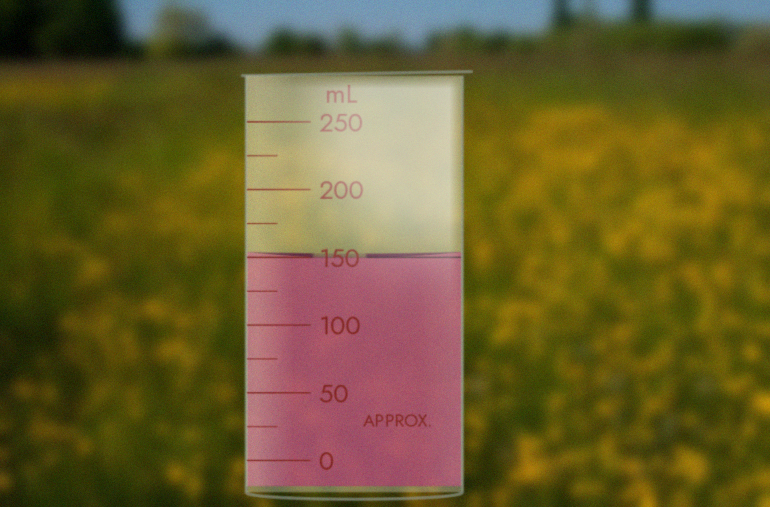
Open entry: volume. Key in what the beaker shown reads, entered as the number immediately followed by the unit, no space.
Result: 150mL
